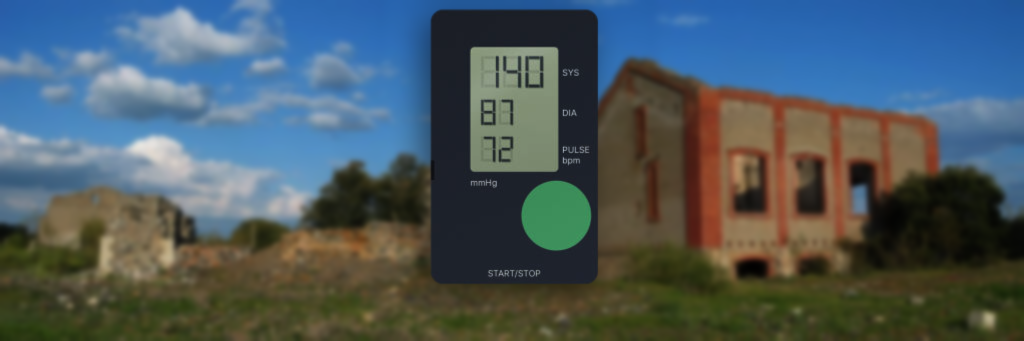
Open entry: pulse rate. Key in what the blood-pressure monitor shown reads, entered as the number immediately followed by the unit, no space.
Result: 72bpm
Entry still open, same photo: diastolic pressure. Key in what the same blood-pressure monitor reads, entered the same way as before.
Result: 87mmHg
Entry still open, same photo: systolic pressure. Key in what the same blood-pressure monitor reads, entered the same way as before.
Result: 140mmHg
